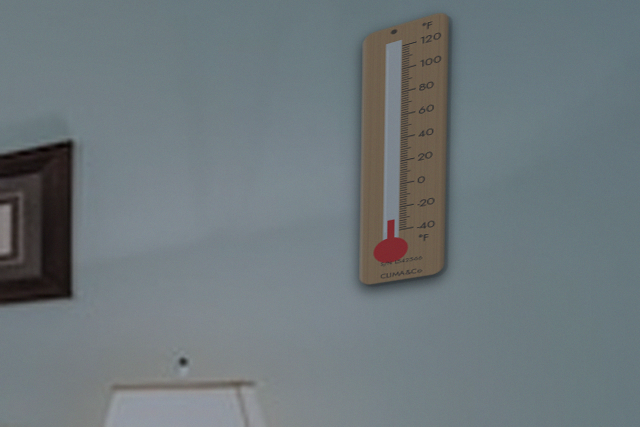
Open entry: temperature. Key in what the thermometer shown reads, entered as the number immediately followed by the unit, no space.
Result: -30°F
